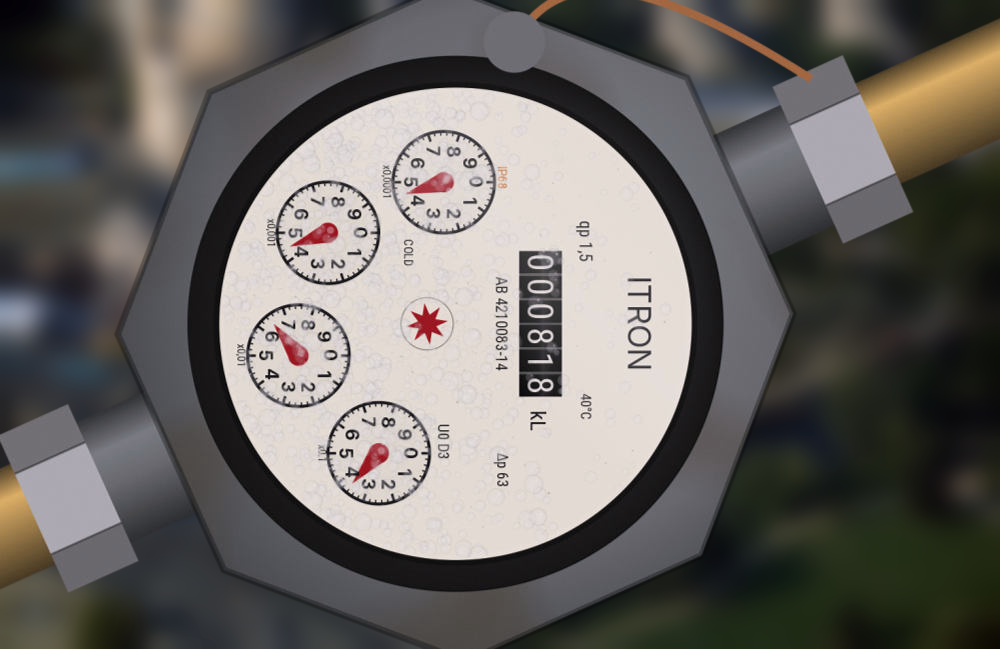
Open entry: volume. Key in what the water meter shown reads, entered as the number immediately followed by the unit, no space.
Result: 818.3644kL
